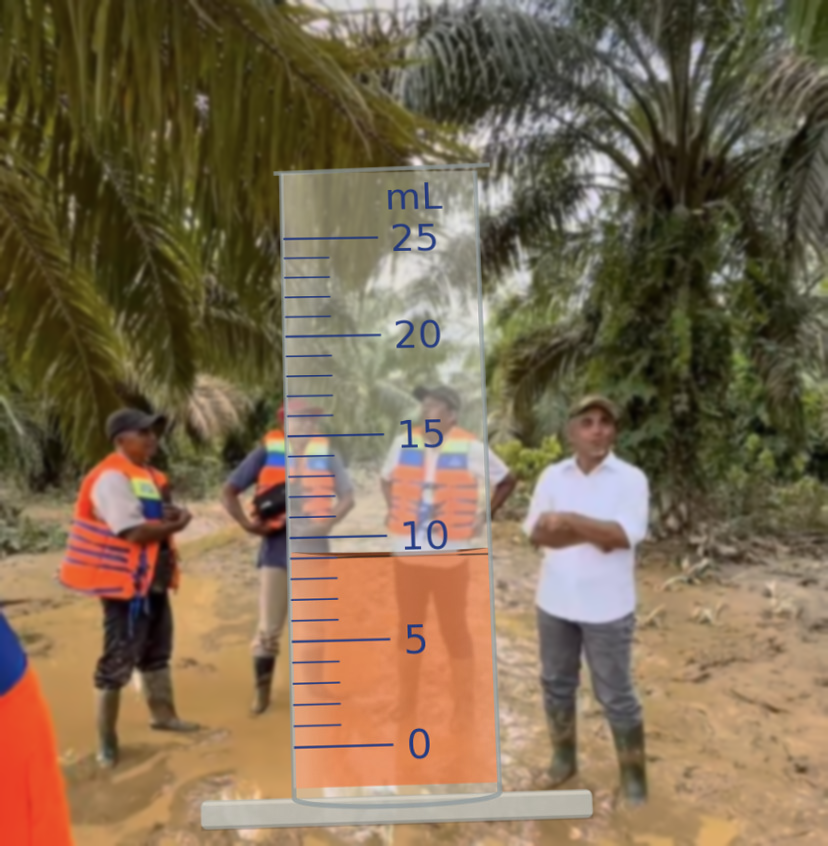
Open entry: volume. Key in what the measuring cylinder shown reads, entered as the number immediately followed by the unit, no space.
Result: 9mL
